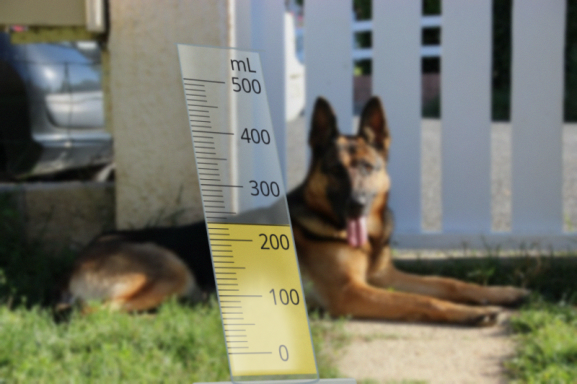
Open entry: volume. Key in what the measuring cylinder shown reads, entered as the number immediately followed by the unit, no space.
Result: 230mL
